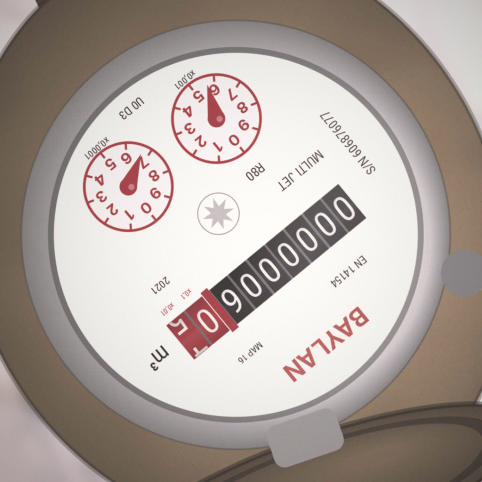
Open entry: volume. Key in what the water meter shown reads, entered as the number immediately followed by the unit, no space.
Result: 6.0456m³
